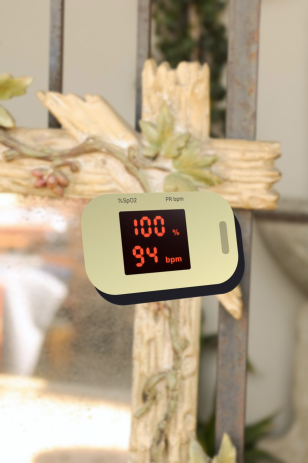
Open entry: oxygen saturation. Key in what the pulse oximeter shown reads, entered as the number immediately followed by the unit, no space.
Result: 100%
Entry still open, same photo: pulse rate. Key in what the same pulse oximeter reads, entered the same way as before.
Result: 94bpm
